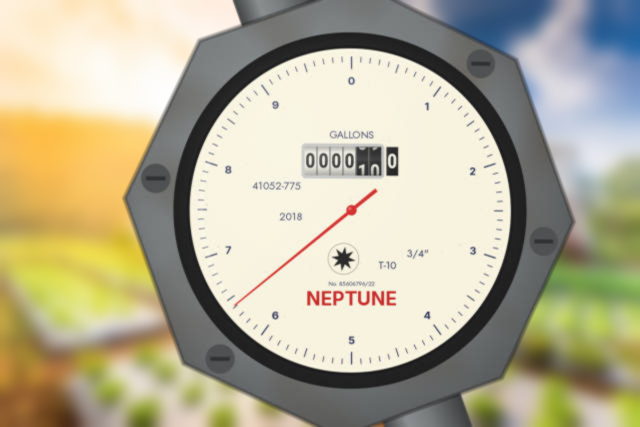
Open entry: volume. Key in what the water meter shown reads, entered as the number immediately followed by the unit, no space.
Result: 96.4gal
